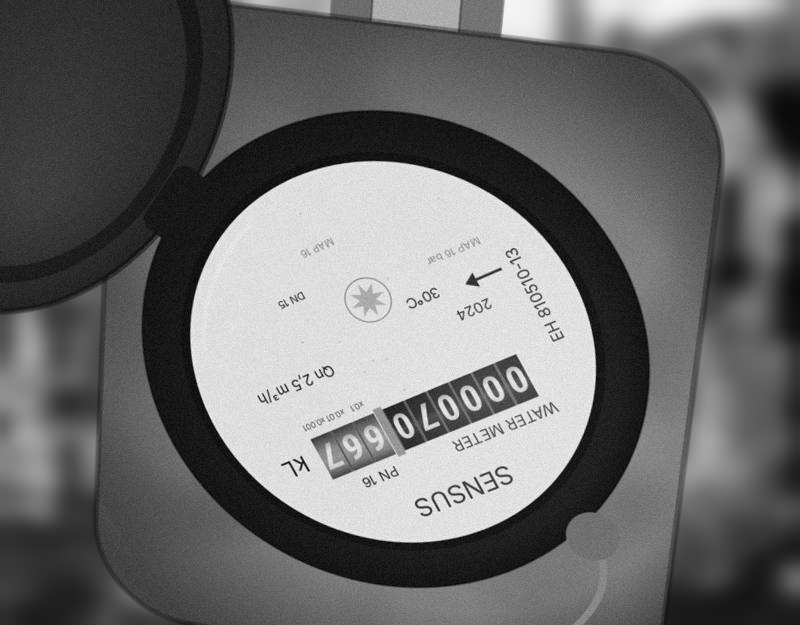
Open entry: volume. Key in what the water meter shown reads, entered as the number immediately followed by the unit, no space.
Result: 70.667kL
